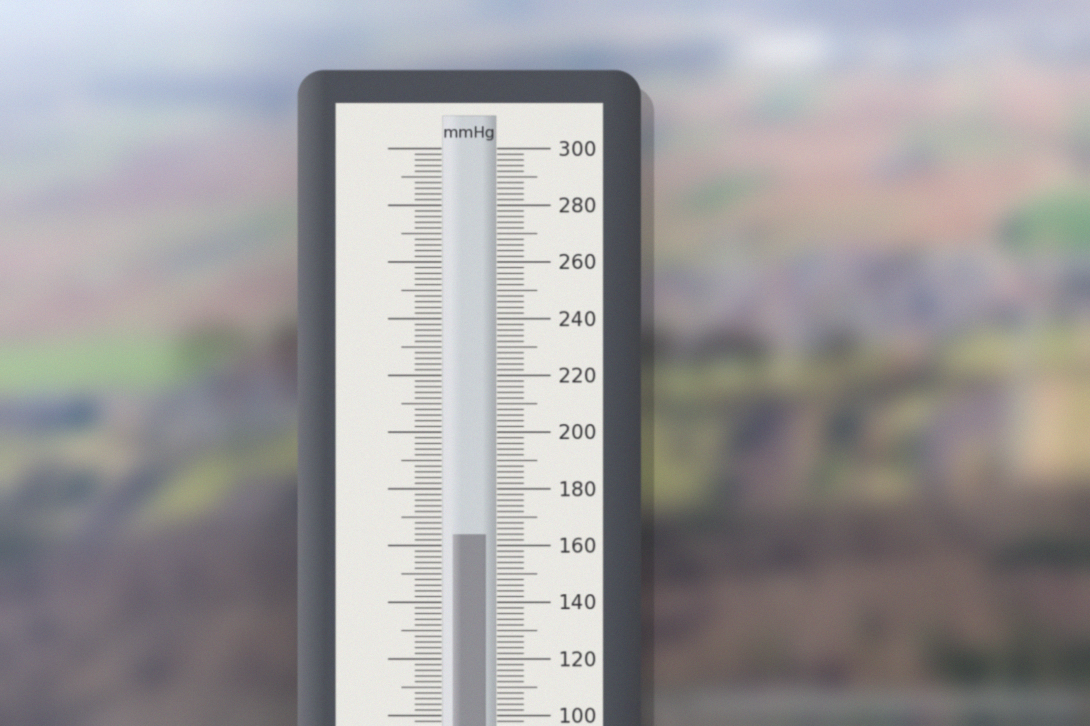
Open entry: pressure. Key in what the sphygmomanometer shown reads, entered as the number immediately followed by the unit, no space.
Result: 164mmHg
